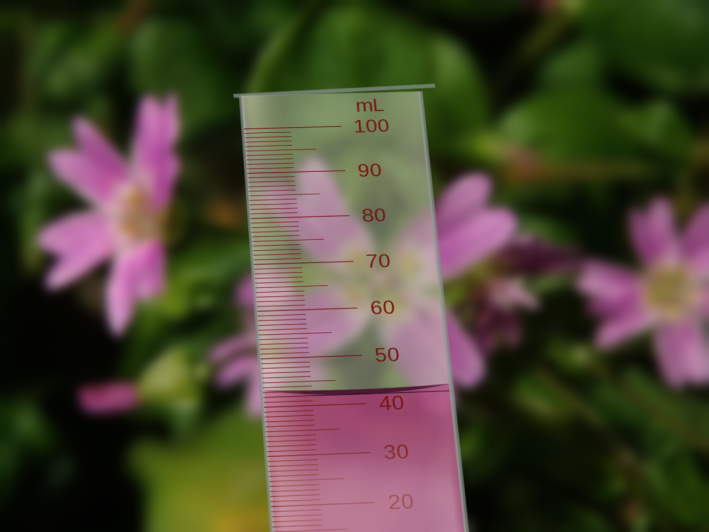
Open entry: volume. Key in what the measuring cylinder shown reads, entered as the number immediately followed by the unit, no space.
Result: 42mL
